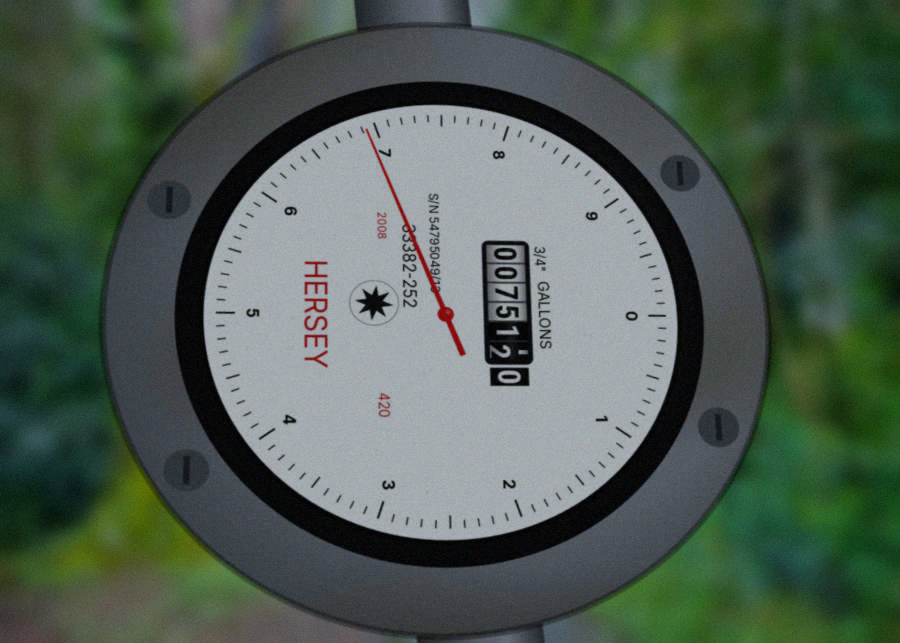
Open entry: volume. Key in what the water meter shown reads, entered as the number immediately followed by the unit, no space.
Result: 75116.9gal
